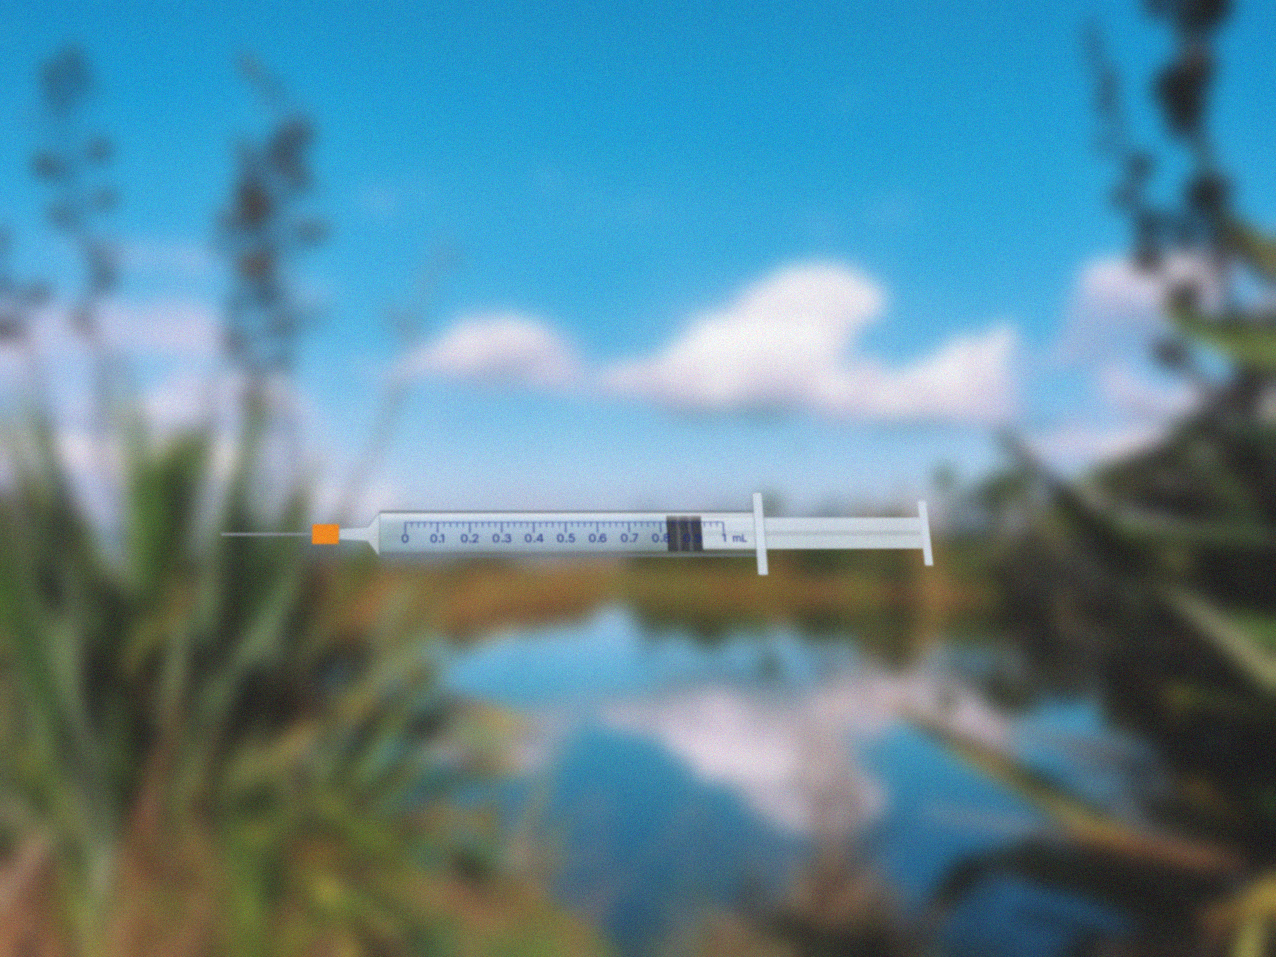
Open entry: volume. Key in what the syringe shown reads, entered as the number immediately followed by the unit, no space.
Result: 0.82mL
